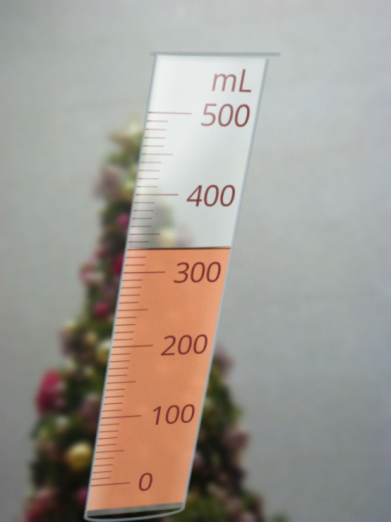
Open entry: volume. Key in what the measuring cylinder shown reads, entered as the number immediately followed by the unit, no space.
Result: 330mL
